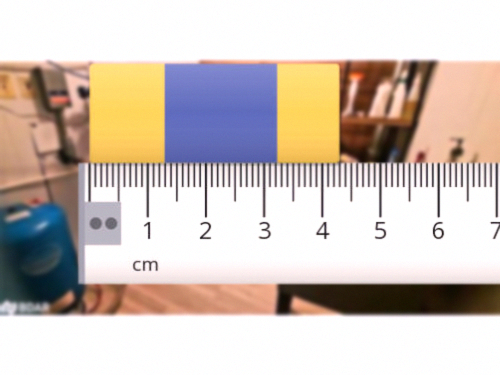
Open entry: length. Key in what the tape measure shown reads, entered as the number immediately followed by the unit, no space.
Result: 4.3cm
